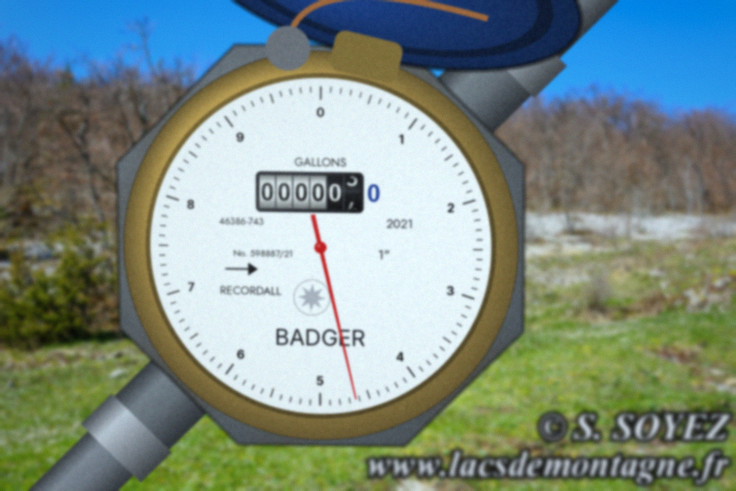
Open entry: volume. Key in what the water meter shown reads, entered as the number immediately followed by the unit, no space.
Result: 34.6gal
